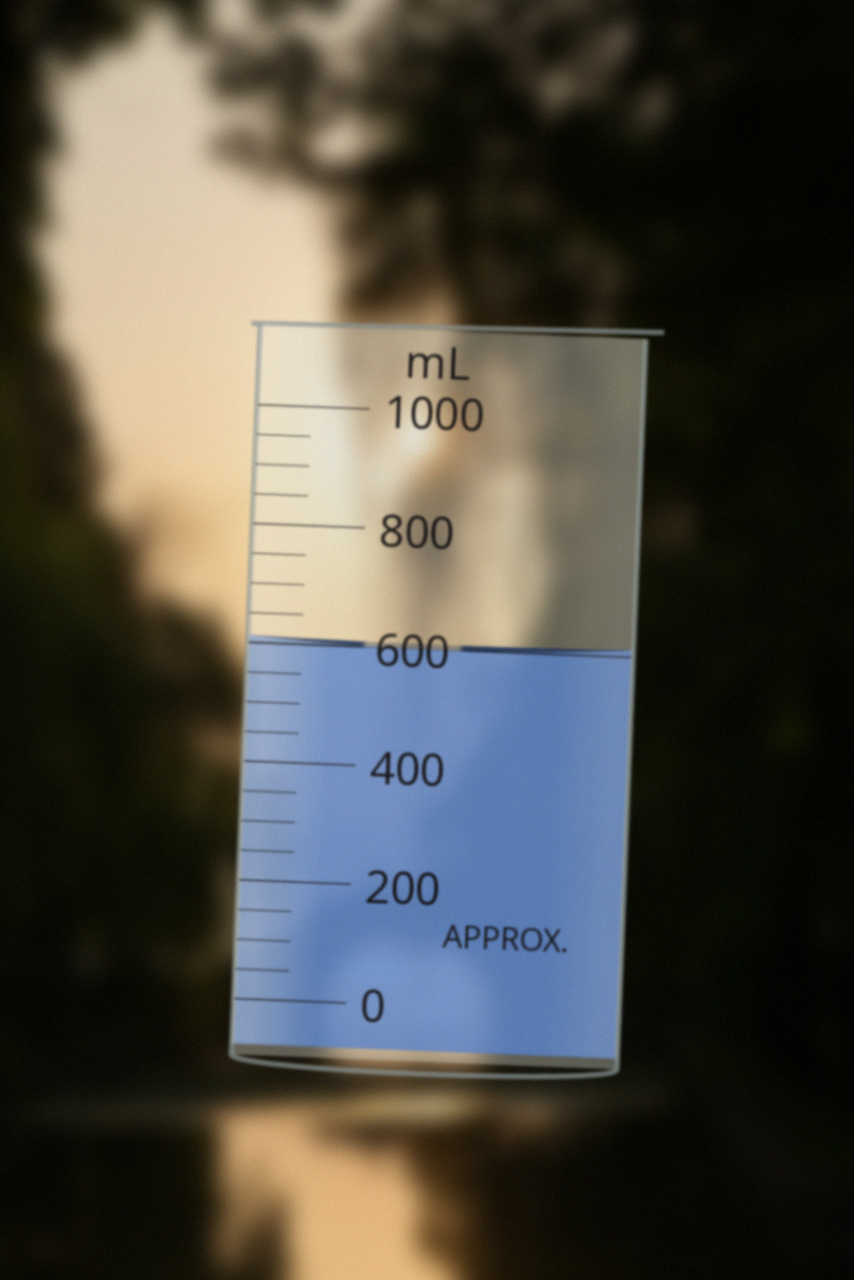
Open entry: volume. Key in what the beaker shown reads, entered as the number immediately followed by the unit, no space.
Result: 600mL
